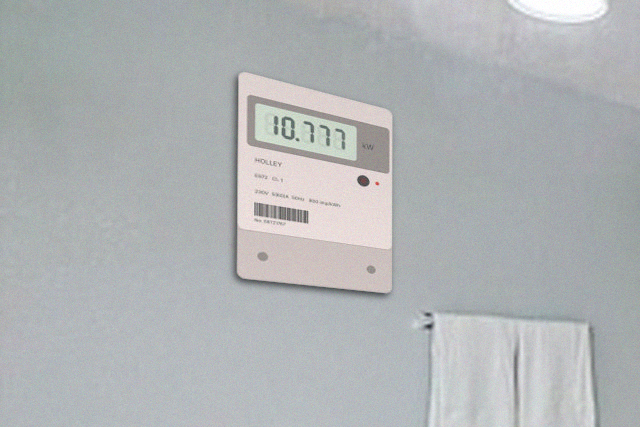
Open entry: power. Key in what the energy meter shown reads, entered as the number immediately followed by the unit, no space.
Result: 10.777kW
